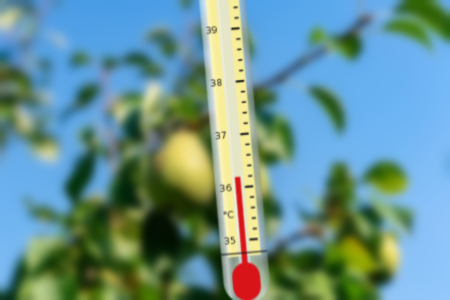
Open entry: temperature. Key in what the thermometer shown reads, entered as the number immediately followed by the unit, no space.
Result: 36.2°C
